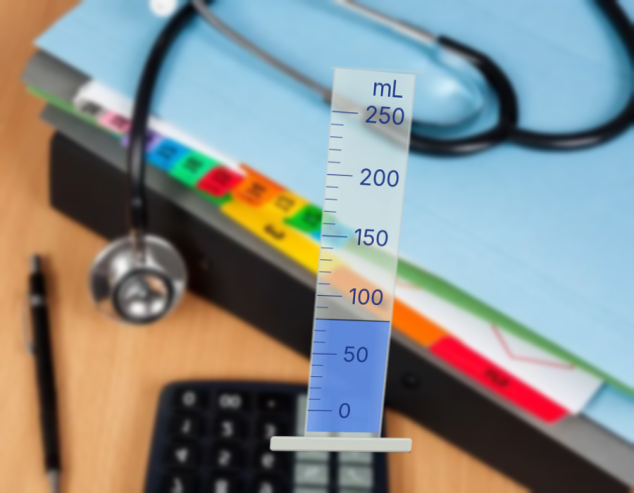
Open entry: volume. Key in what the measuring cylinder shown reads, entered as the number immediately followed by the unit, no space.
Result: 80mL
